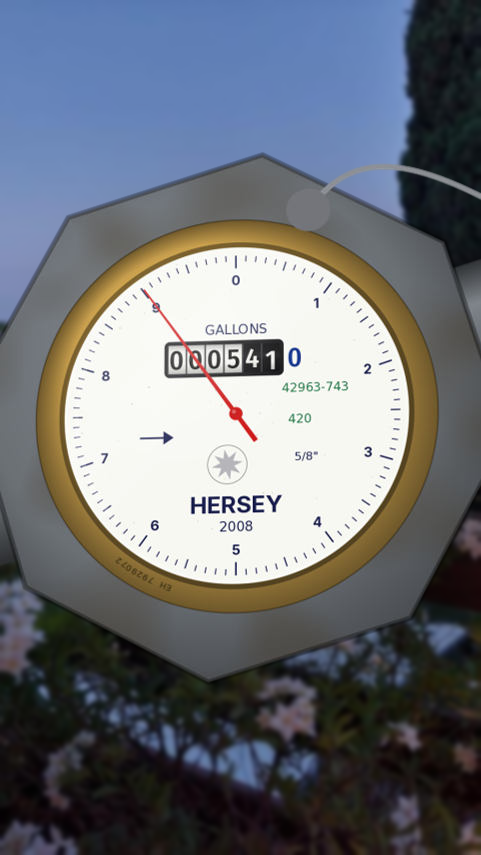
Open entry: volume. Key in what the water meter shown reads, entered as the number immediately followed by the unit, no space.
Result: 5409.0gal
